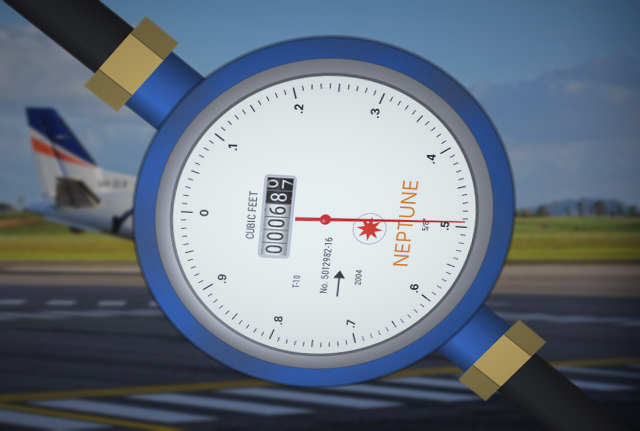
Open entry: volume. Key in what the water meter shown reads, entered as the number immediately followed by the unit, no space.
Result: 686.49ft³
